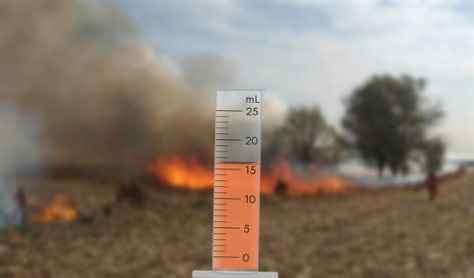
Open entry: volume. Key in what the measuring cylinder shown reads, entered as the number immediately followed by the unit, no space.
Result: 16mL
